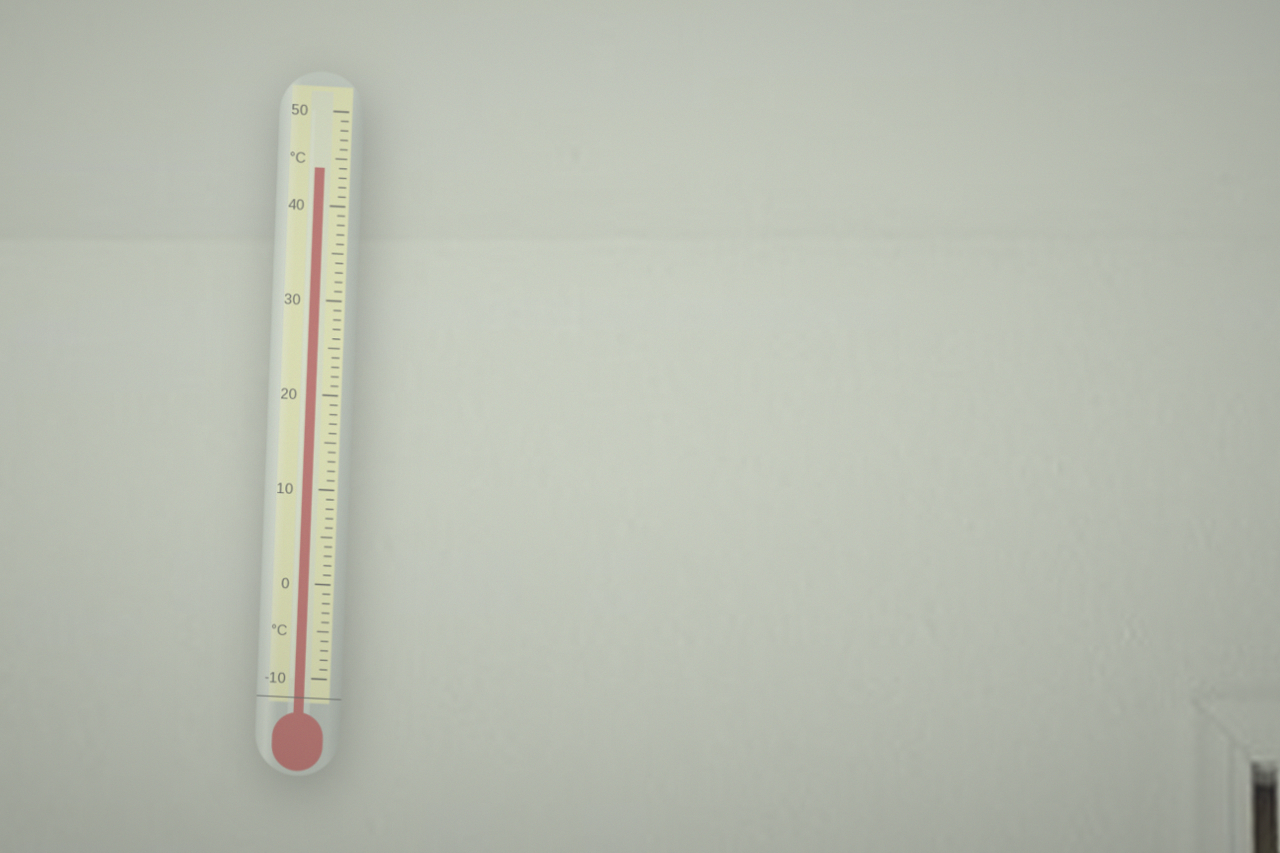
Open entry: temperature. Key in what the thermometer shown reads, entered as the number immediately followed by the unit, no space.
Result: 44°C
